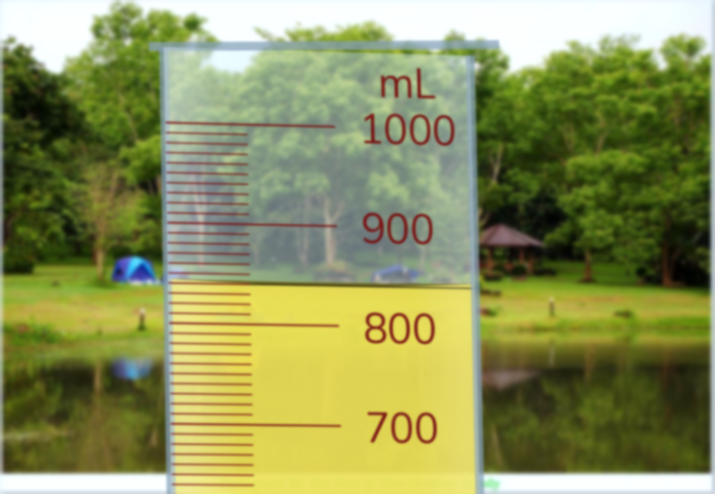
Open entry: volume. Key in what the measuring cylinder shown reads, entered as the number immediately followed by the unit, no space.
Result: 840mL
